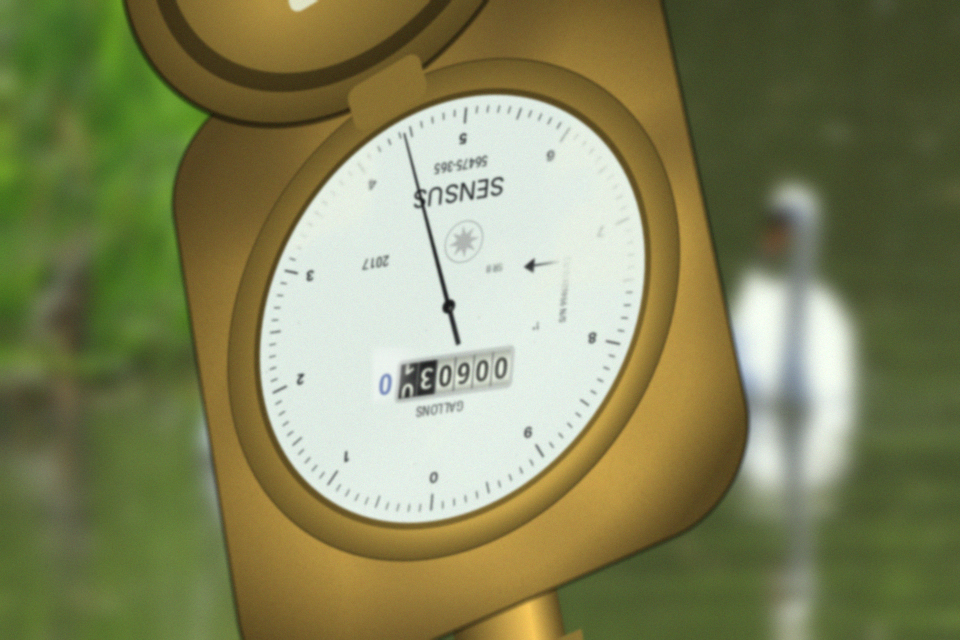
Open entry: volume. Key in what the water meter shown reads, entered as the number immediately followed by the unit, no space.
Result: 60304.4gal
